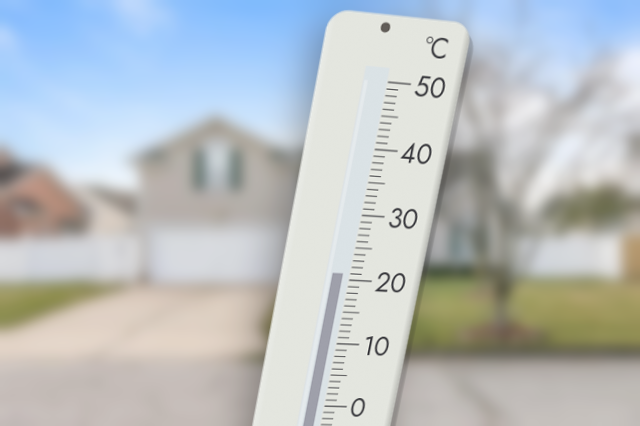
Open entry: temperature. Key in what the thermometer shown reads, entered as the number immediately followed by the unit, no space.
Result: 21°C
